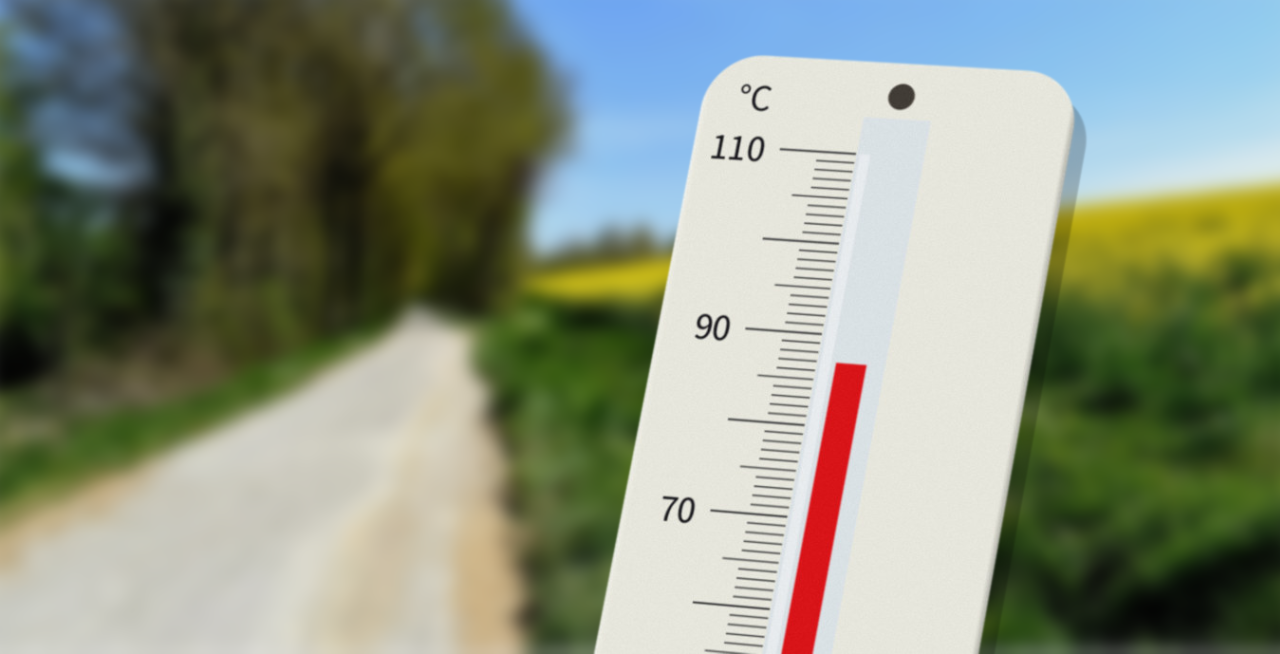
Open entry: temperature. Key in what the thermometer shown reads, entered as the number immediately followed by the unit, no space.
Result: 87°C
